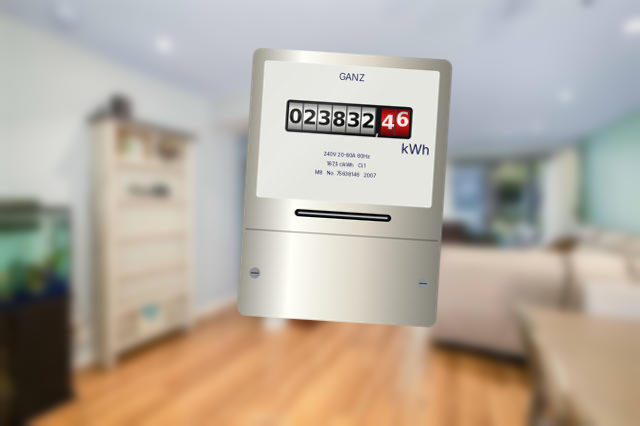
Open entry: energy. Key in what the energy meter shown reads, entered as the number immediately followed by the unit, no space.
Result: 23832.46kWh
